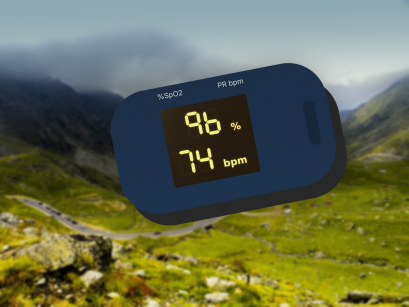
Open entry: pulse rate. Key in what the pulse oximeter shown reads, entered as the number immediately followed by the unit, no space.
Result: 74bpm
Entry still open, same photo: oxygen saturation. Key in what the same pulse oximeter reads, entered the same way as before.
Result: 96%
